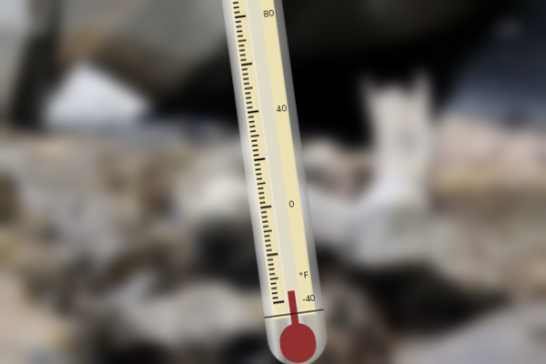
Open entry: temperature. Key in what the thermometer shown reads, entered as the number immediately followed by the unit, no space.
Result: -36°F
